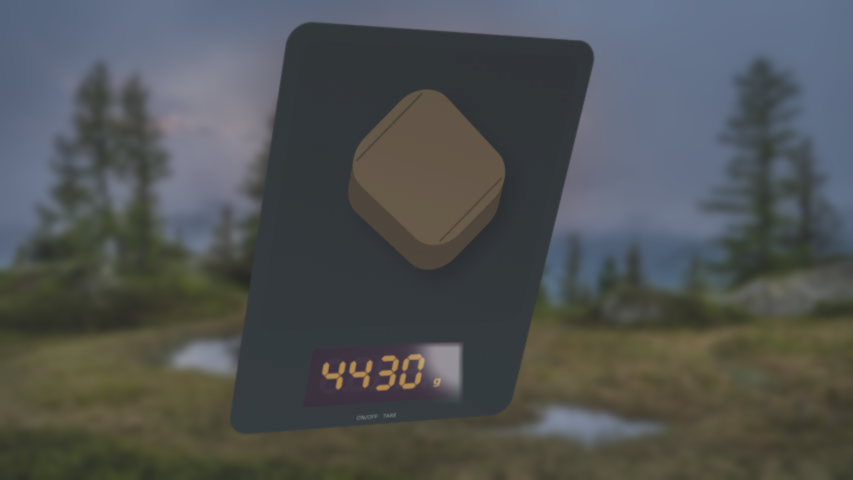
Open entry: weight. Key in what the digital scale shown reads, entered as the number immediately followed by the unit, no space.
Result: 4430g
